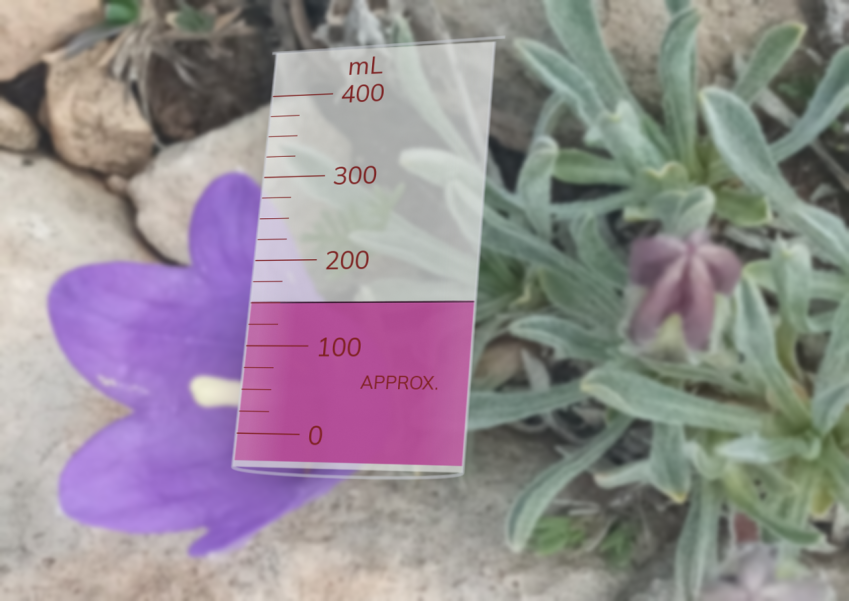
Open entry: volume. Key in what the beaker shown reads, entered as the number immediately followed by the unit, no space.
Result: 150mL
